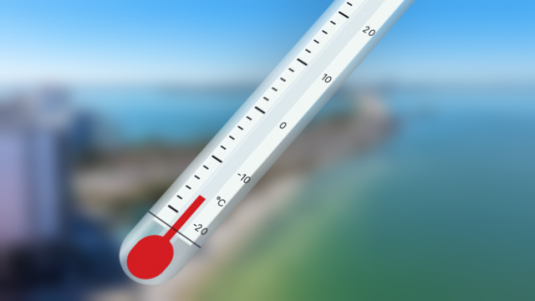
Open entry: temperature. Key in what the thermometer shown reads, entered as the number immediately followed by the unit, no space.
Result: -16°C
